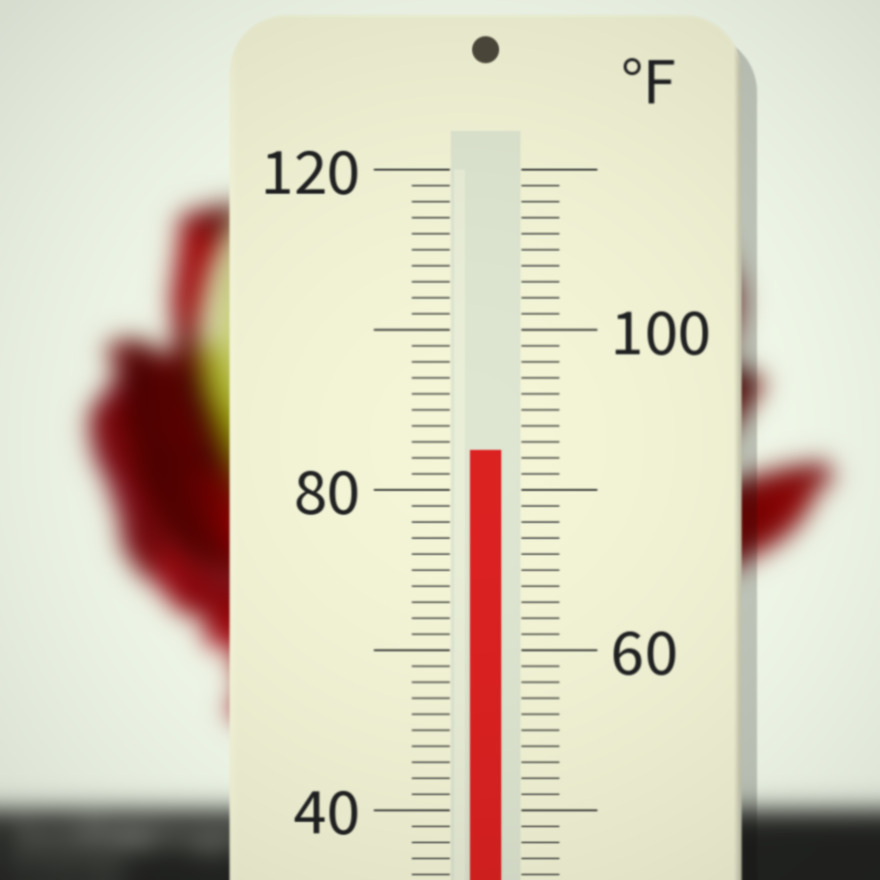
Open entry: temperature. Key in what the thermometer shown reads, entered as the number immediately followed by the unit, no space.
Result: 85°F
